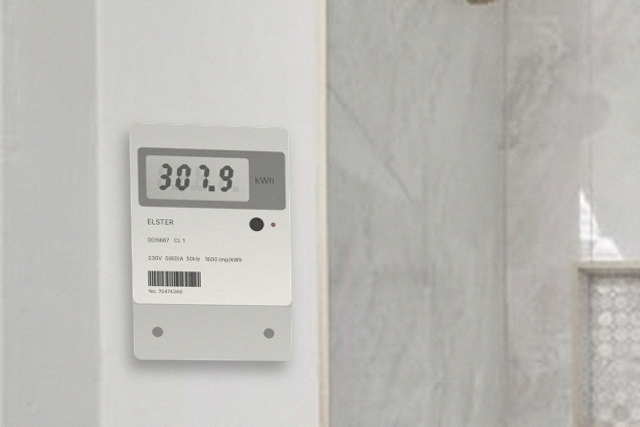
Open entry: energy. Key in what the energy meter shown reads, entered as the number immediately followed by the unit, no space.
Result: 307.9kWh
